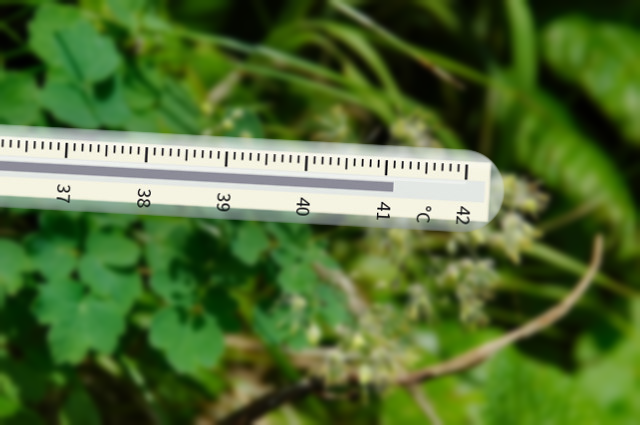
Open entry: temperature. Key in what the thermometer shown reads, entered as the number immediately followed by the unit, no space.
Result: 41.1°C
